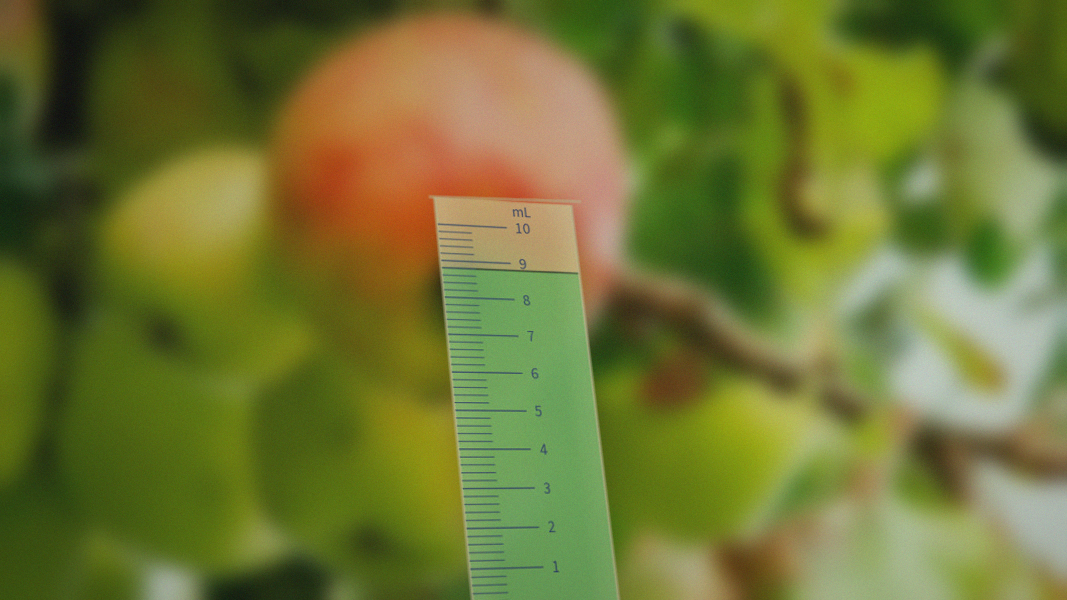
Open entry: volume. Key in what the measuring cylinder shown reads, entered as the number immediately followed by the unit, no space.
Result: 8.8mL
